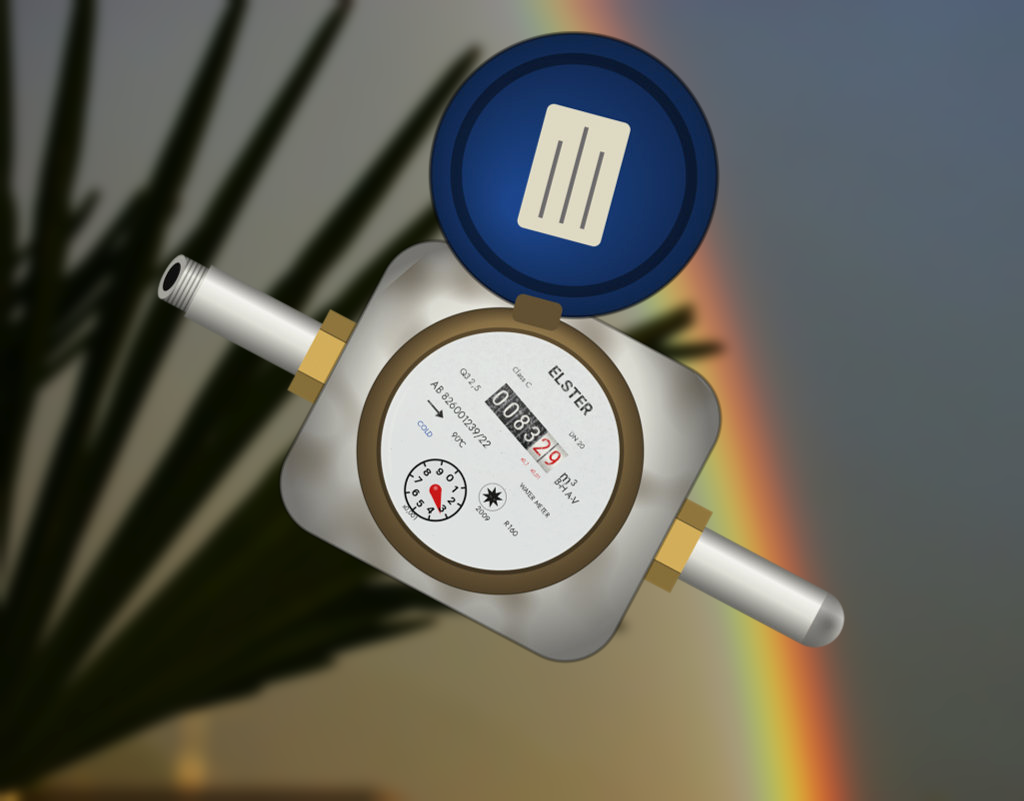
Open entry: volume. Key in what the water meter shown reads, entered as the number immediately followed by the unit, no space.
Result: 83.293m³
